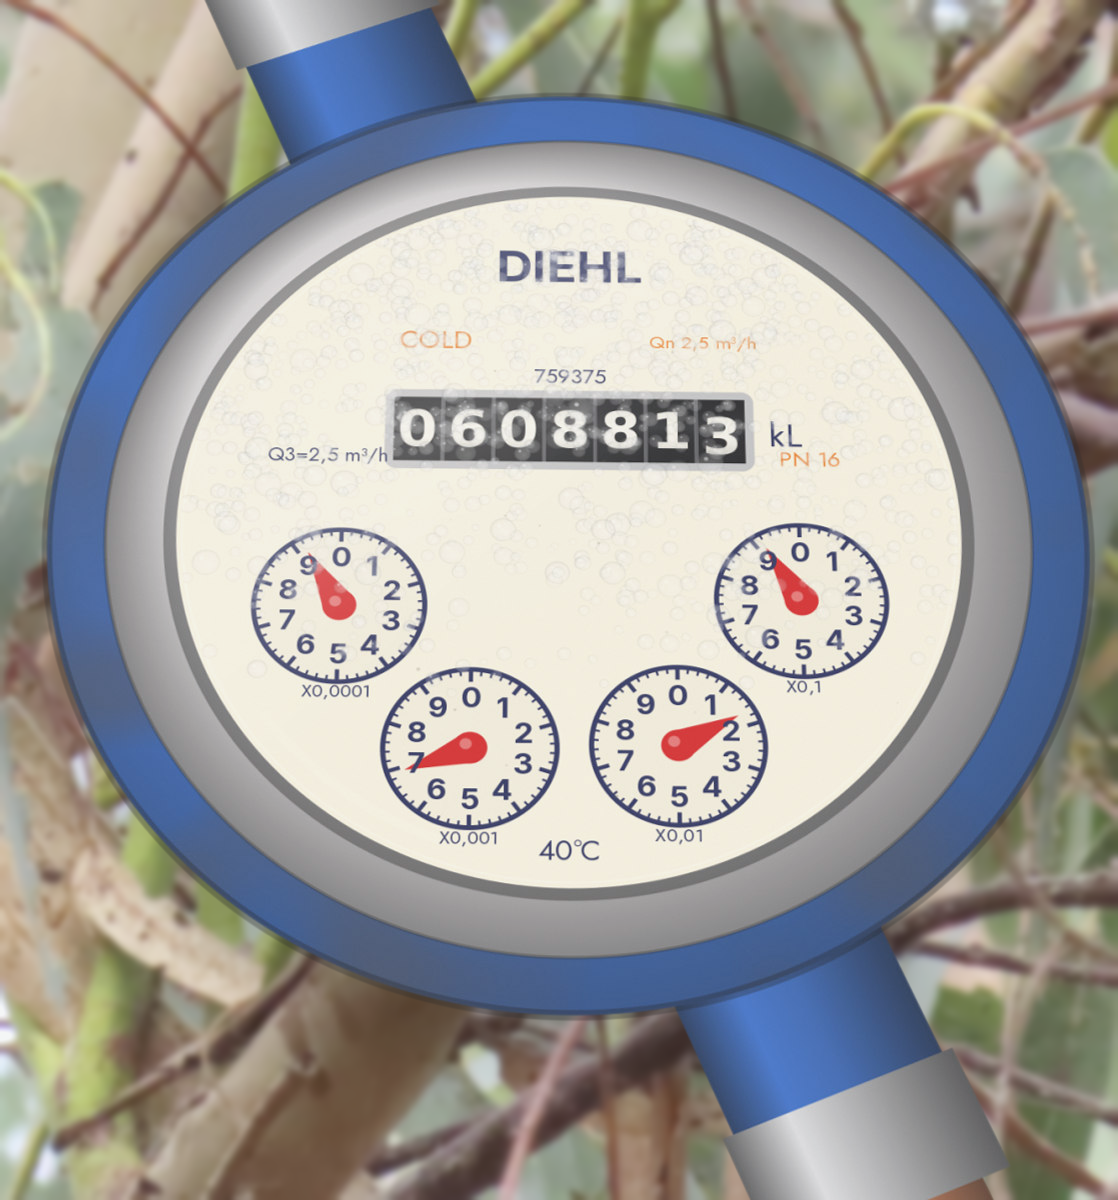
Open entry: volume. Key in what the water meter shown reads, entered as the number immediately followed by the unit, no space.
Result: 608812.9169kL
